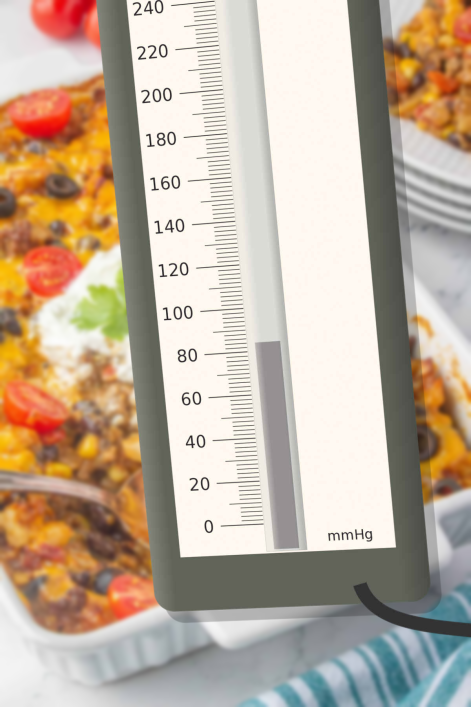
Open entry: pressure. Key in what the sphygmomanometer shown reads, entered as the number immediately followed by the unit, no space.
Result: 84mmHg
